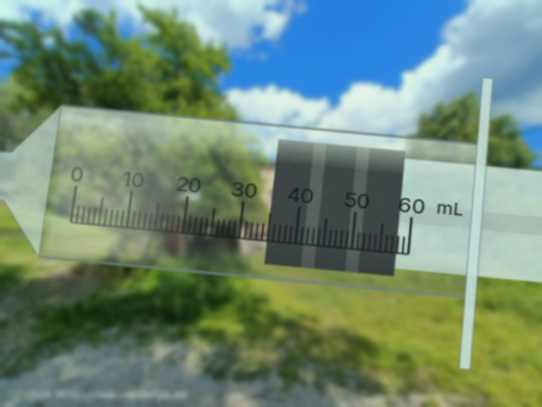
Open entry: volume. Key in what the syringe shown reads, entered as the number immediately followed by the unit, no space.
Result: 35mL
